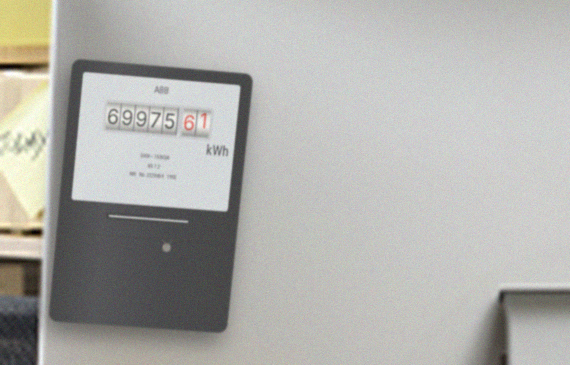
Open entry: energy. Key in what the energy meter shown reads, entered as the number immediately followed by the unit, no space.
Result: 69975.61kWh
